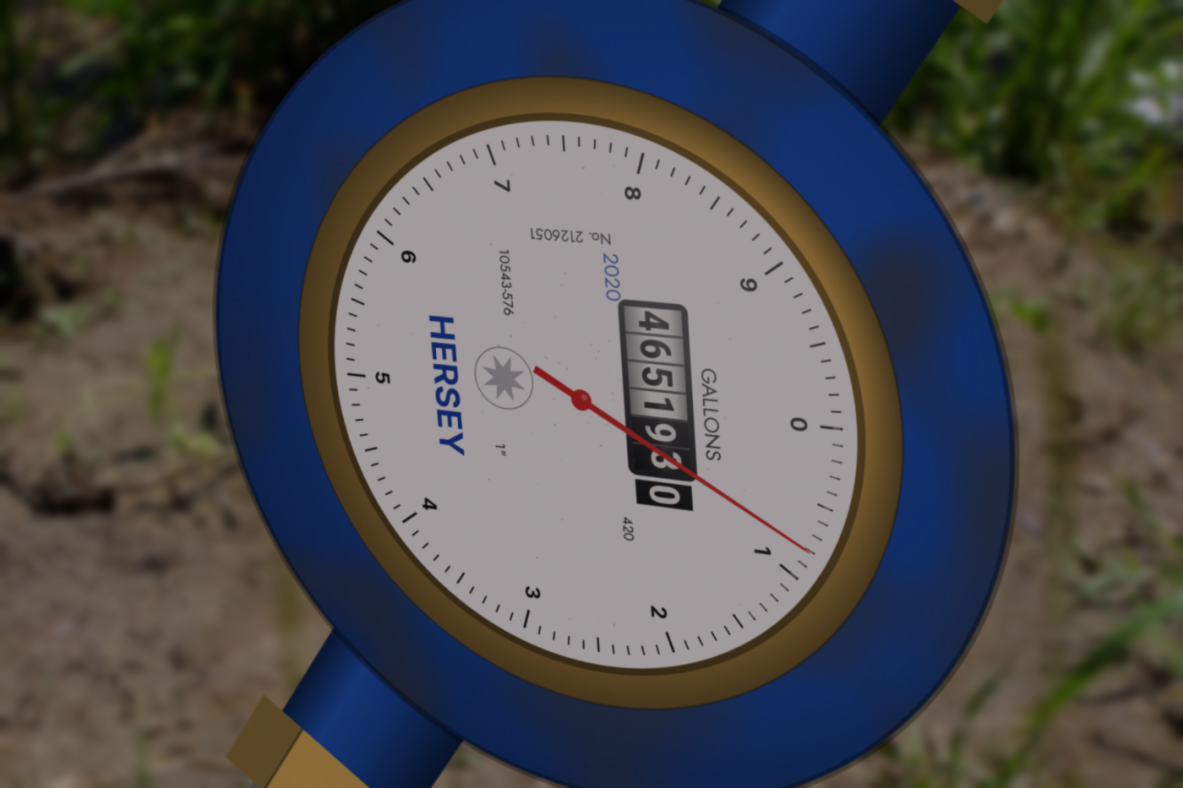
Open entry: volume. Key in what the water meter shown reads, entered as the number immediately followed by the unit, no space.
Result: 4651930.8gal
